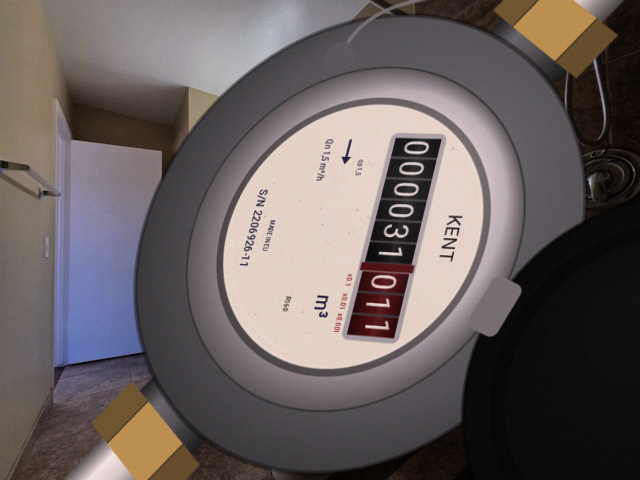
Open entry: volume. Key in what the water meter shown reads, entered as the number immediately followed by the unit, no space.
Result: 31.011m³
